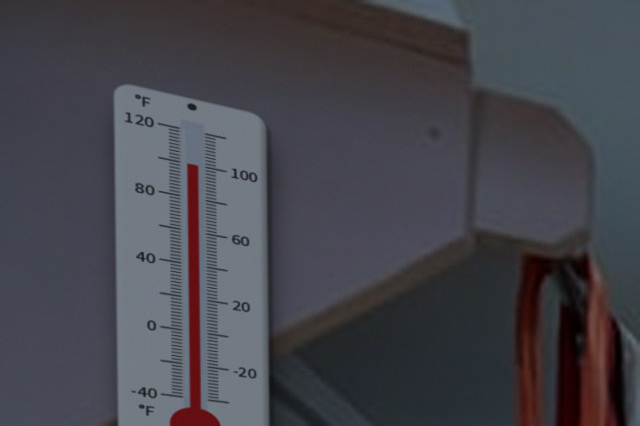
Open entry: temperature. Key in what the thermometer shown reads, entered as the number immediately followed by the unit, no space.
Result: 100°F
